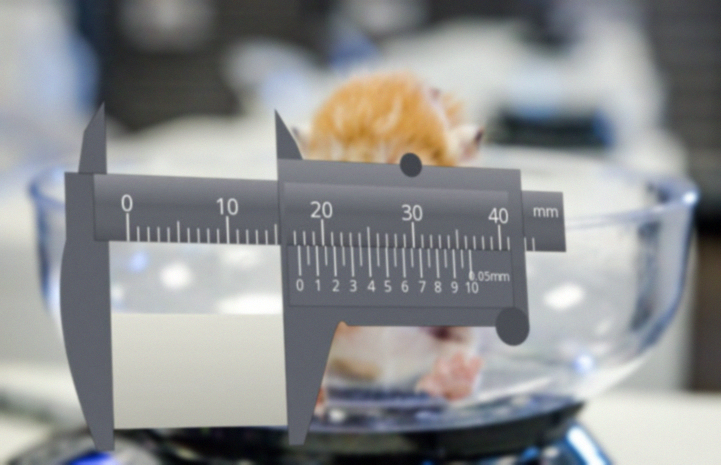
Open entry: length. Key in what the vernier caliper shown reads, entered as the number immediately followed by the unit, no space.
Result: 17.4mm
